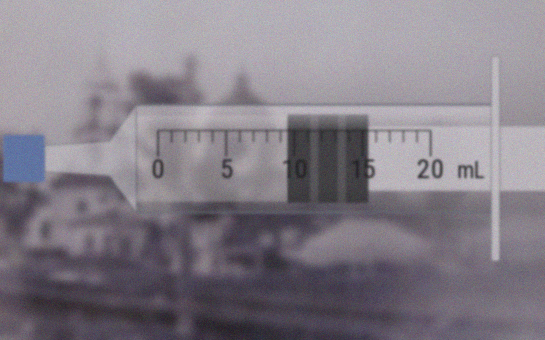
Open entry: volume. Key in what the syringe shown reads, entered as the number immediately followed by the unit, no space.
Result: 9.5mL
